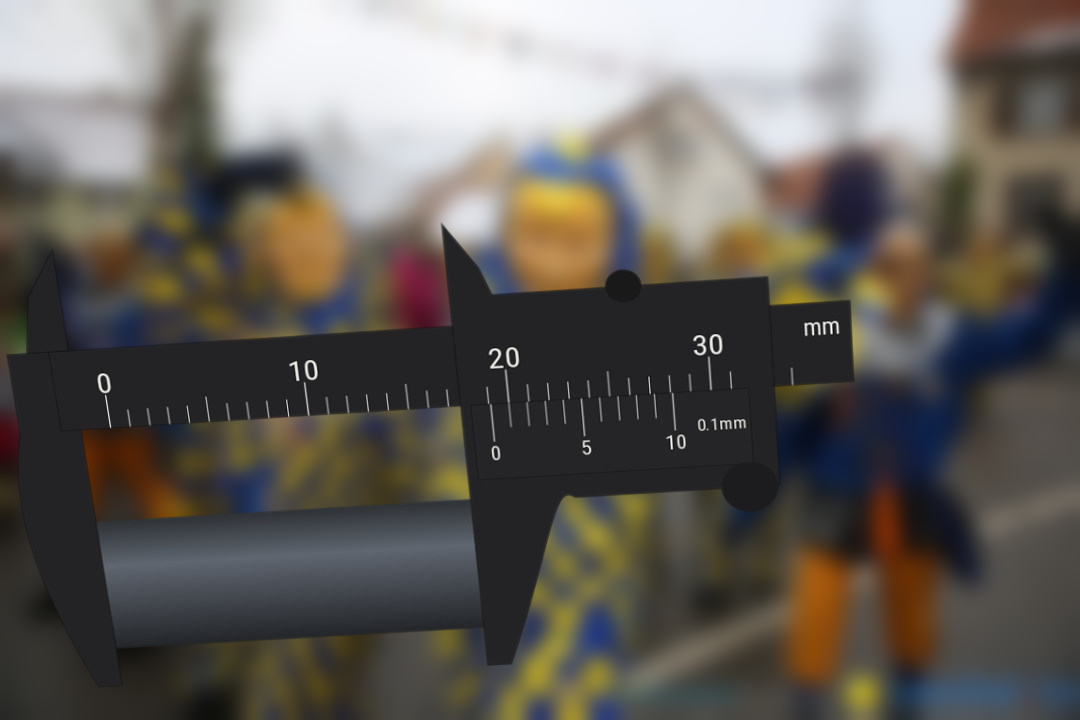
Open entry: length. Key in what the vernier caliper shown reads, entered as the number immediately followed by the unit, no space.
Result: 19.1mm
